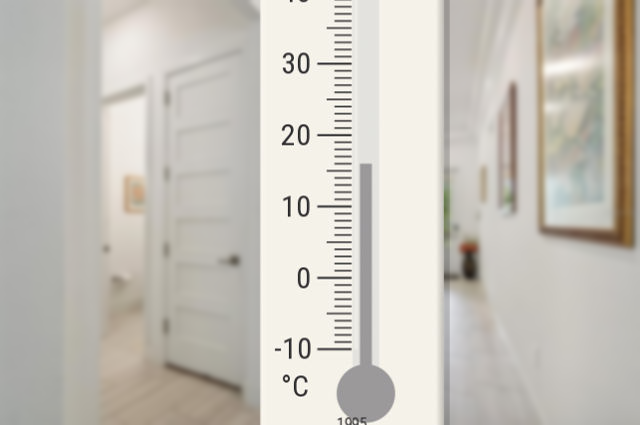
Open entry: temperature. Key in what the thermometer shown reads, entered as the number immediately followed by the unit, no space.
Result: 16°C
